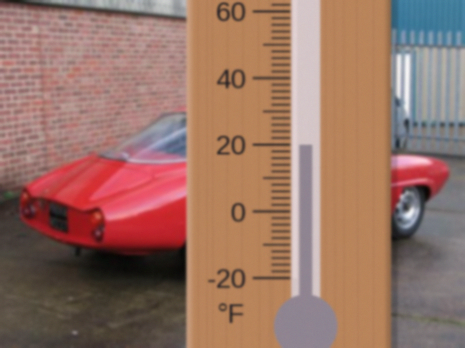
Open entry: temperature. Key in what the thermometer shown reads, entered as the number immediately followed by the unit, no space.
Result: 20°F
